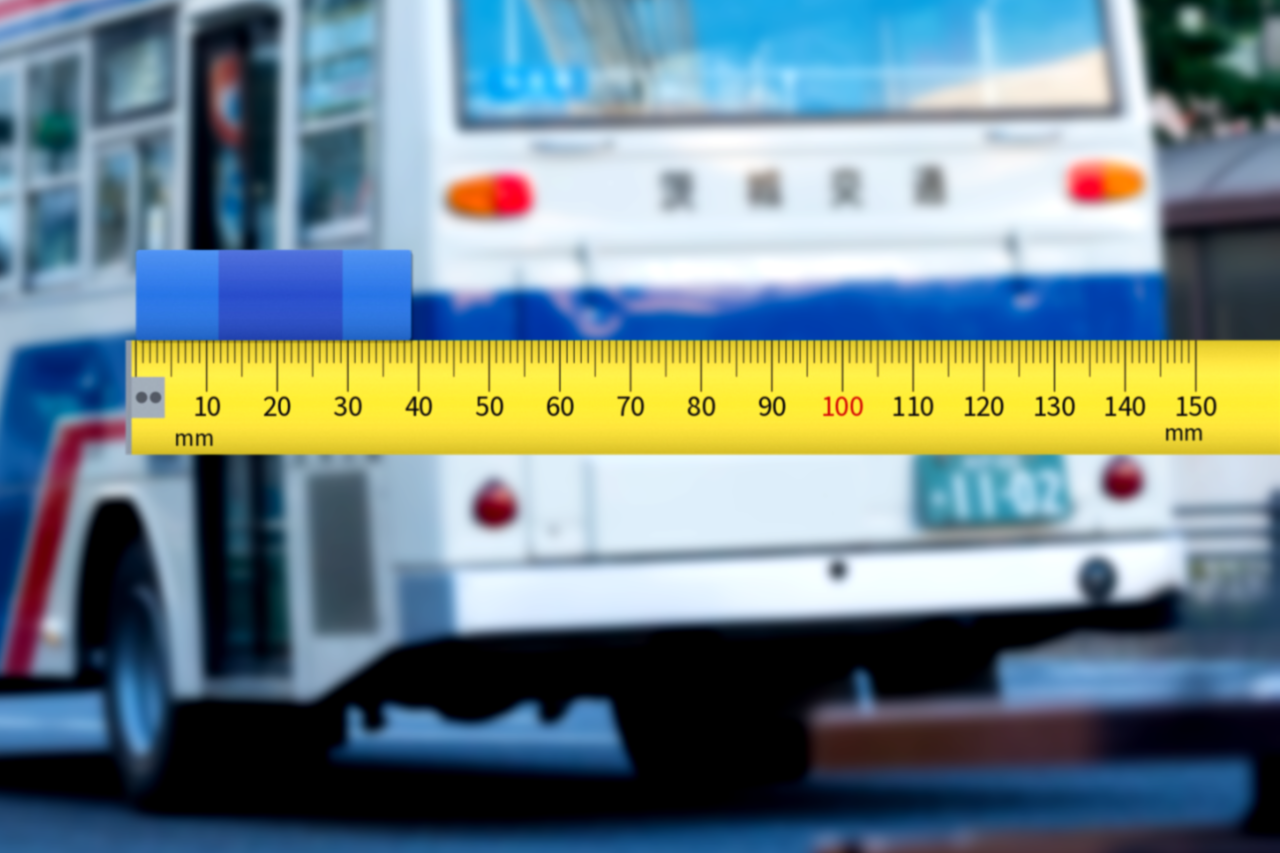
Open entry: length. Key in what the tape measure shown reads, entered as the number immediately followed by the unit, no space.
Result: 39mm
